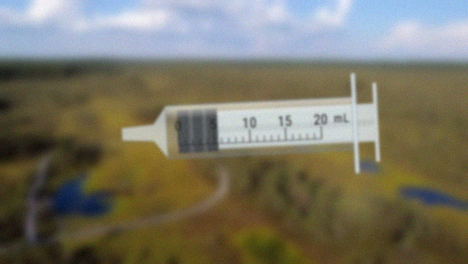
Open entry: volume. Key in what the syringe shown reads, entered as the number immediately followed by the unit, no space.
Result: 0mL
